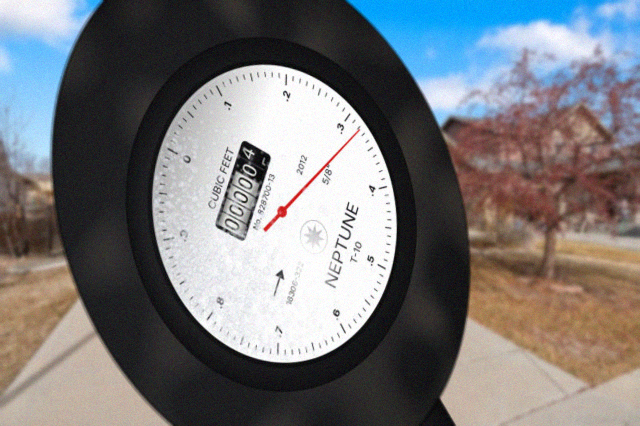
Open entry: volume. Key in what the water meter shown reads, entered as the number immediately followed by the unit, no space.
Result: 4.32ft³
